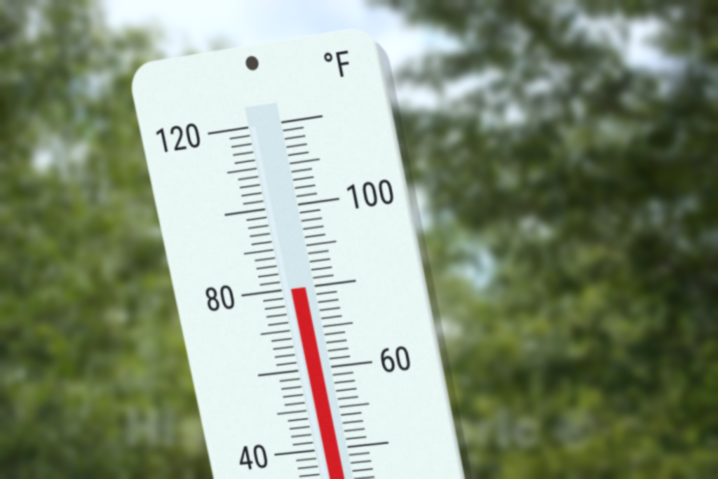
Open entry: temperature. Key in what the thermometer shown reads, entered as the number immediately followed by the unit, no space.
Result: 80°F
